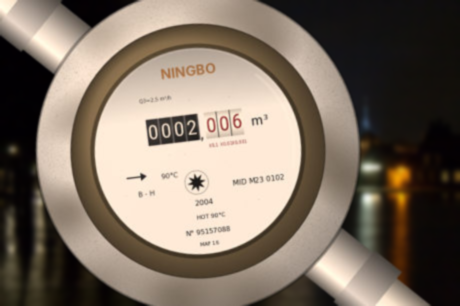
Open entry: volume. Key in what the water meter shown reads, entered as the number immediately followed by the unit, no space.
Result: 2.006m³
